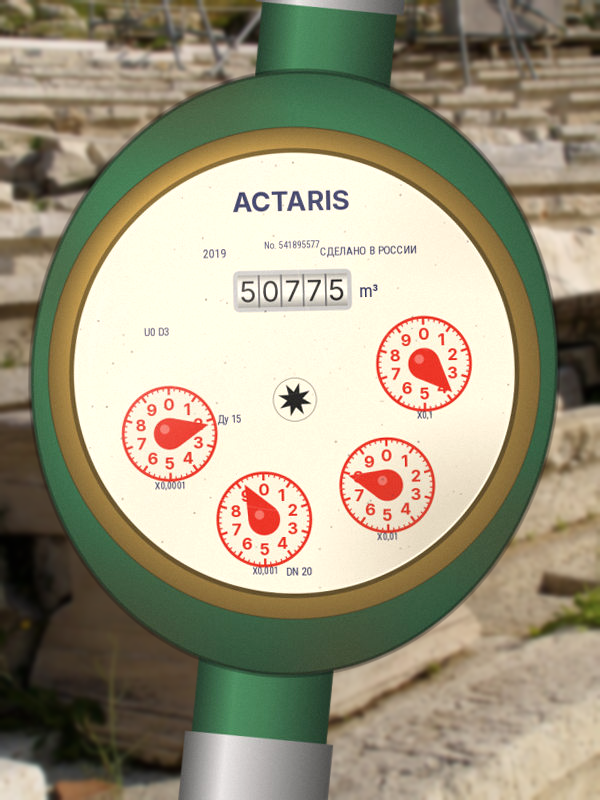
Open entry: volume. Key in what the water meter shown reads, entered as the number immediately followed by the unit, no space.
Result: 50775.3792m³
